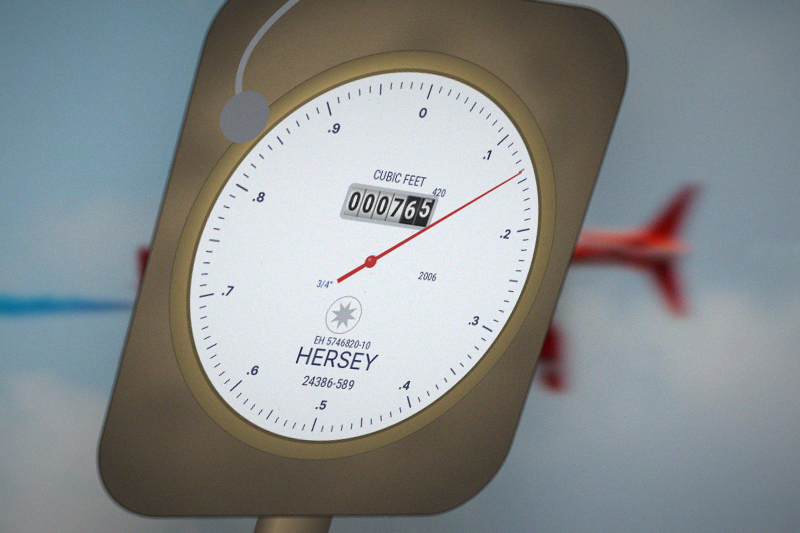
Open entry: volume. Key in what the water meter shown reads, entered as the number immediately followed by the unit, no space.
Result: 765.14ft³
